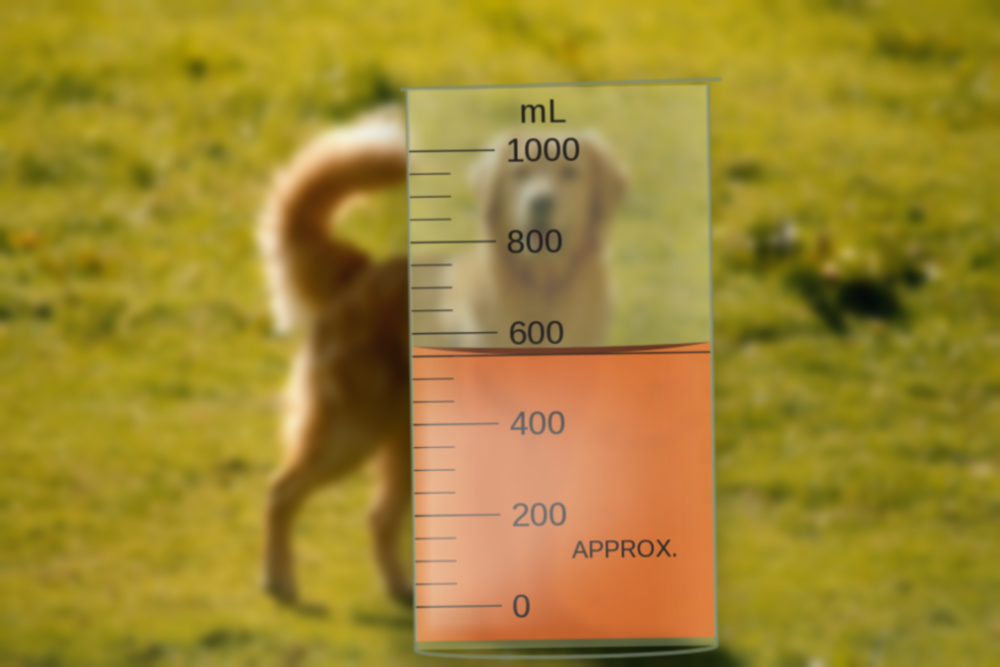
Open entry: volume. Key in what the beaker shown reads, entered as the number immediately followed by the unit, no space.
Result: 550mL
